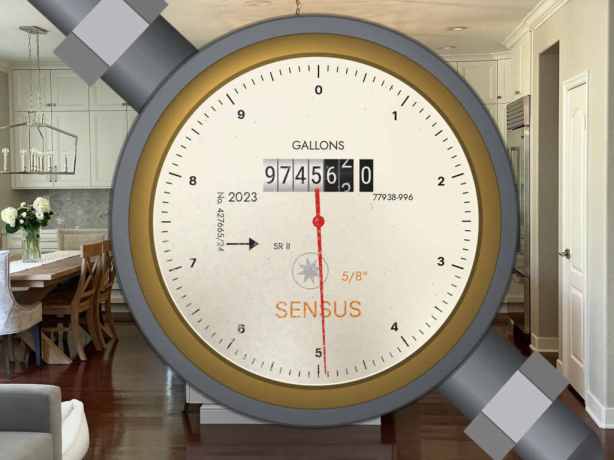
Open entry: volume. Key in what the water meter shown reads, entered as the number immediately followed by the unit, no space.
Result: 9745624.9gal
